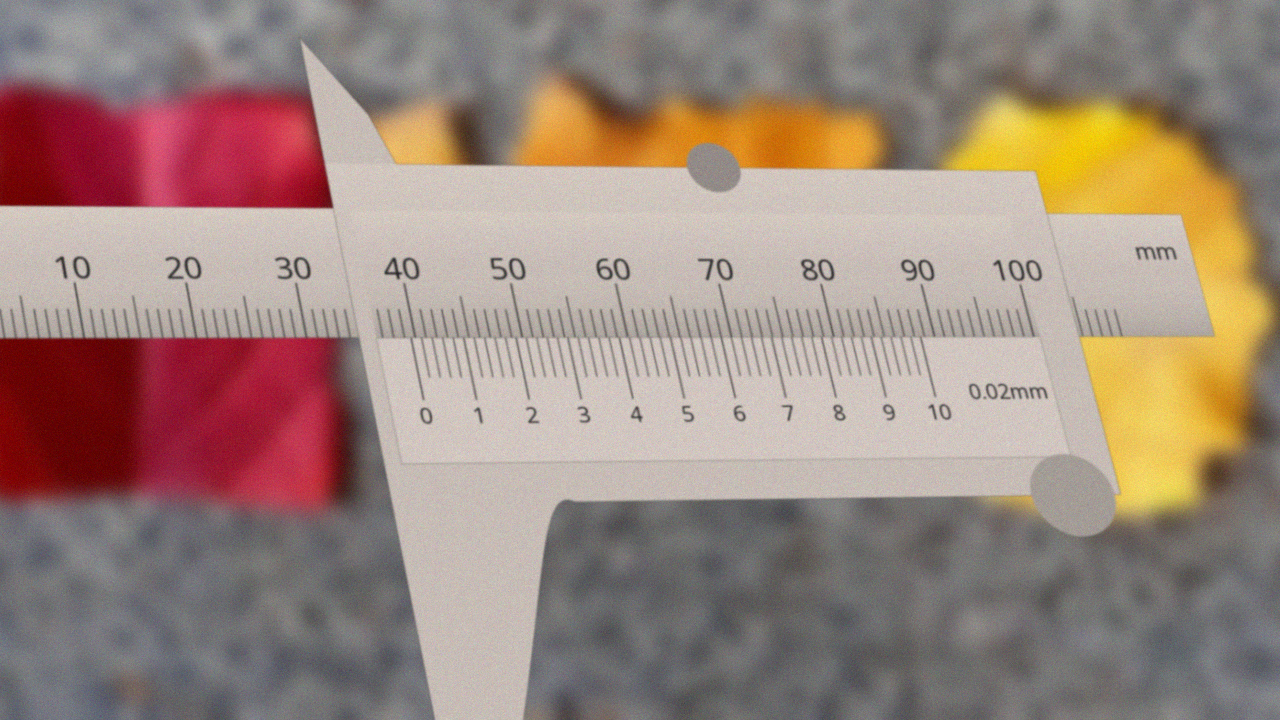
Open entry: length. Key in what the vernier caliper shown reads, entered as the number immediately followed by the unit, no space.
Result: 39.6mm
